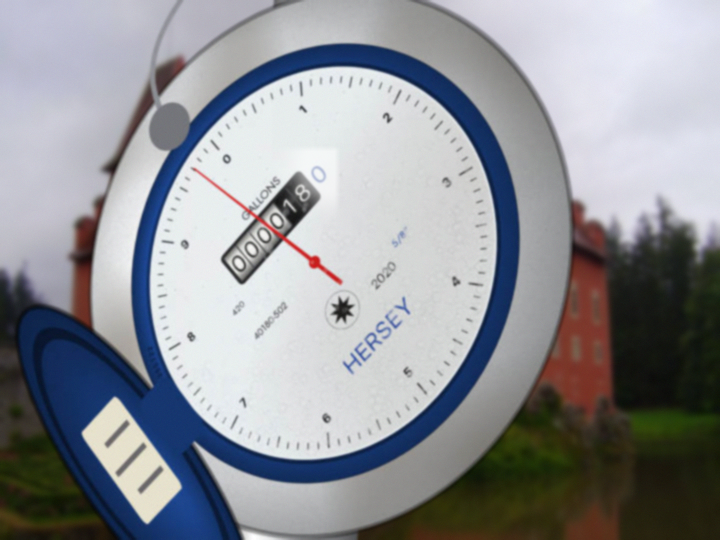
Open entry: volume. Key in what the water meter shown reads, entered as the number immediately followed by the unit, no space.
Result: 179.7gal
